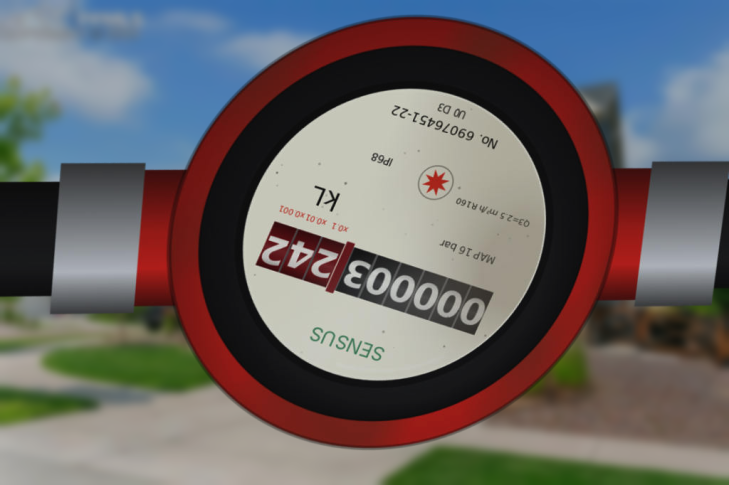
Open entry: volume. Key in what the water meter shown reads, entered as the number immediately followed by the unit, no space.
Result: 3.242kL
